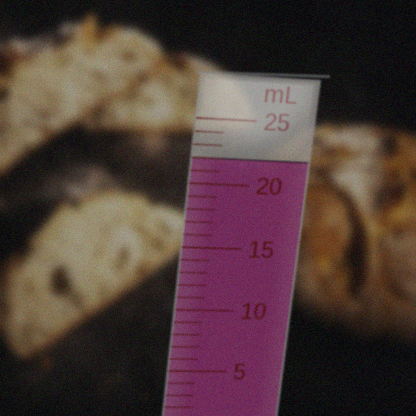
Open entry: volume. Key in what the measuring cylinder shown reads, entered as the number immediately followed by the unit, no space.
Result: 22mL
